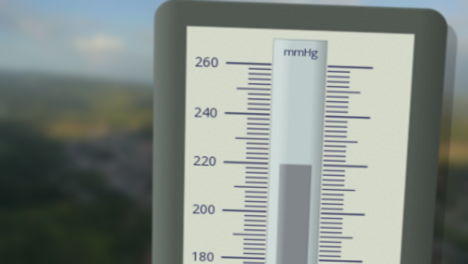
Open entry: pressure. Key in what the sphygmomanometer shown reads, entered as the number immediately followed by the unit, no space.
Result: 220mmHg
